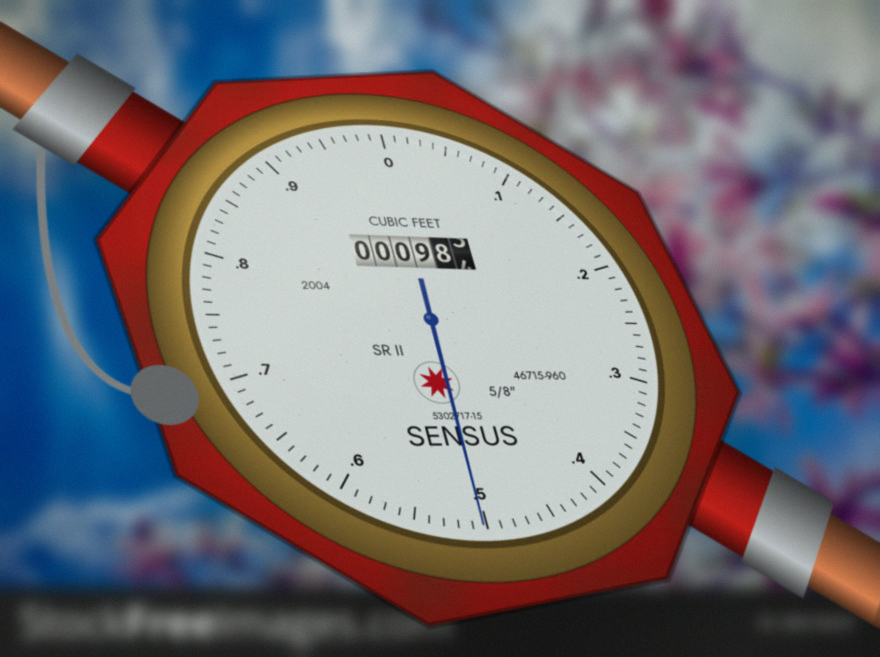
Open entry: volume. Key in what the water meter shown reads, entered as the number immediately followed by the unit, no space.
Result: 983.50ft³
